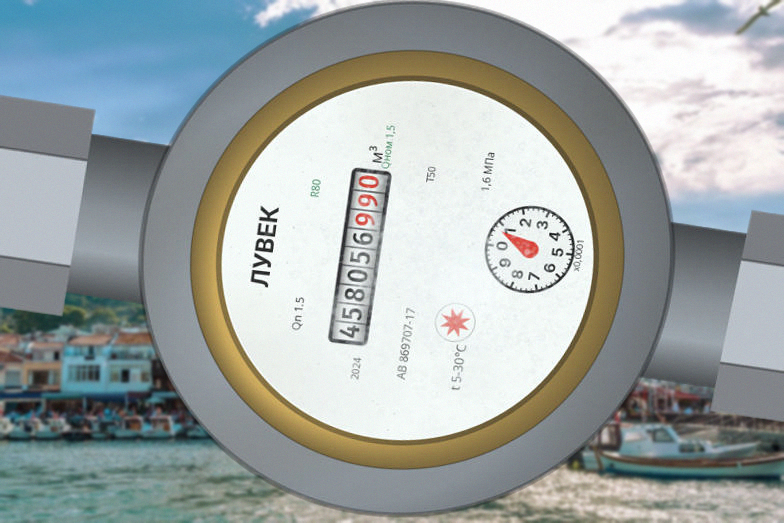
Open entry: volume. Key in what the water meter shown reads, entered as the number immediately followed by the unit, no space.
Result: 458056.9900m³
